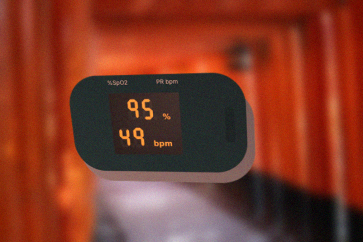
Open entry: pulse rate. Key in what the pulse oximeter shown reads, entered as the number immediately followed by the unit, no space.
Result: 49bpm
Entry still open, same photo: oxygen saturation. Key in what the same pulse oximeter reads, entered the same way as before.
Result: 95%
